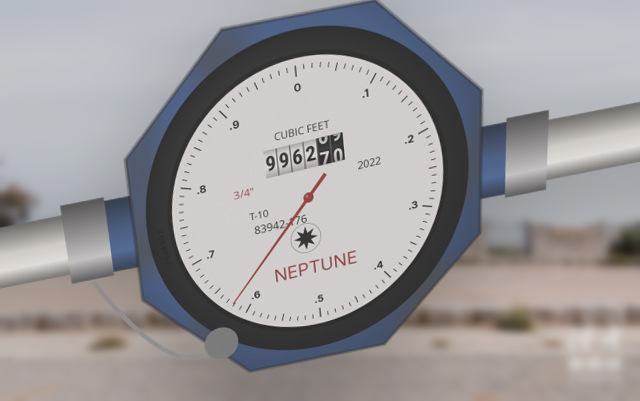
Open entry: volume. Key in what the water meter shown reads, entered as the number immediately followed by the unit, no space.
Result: 996269.62ft³
